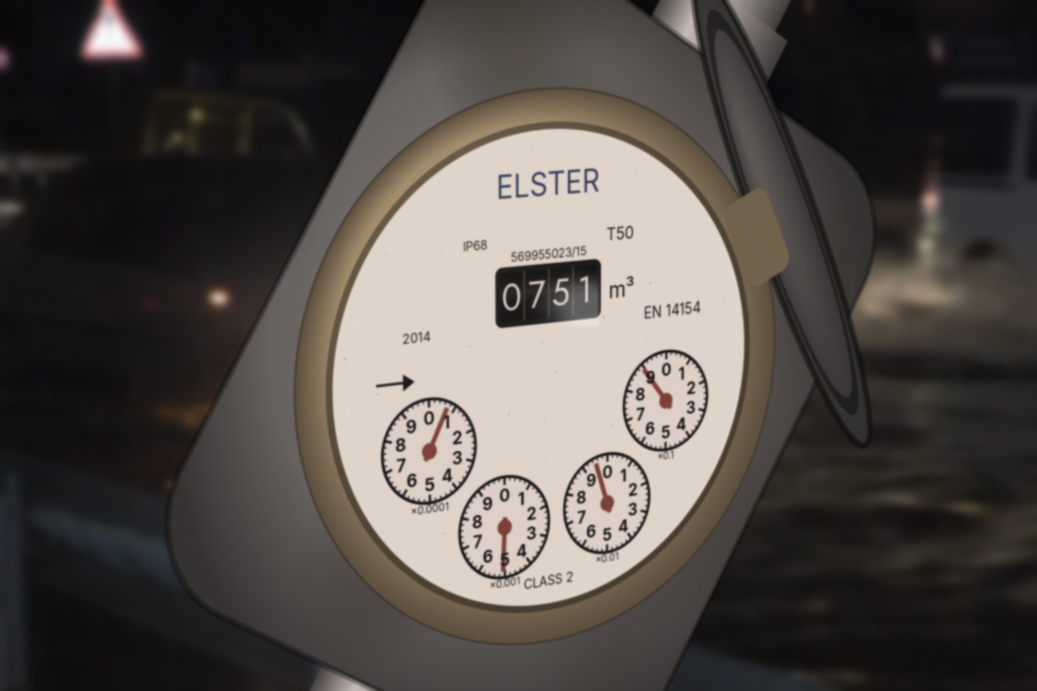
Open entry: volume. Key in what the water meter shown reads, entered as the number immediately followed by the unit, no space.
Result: 751.8950m³
